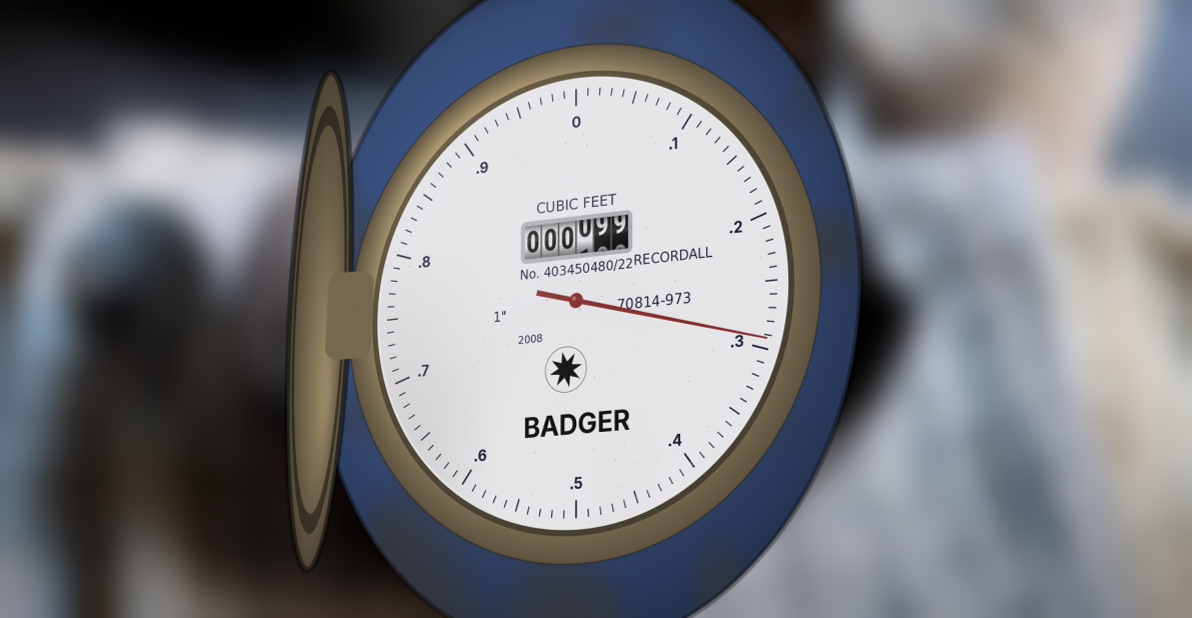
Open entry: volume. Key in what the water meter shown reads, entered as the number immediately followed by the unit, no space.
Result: 99.29ft³
